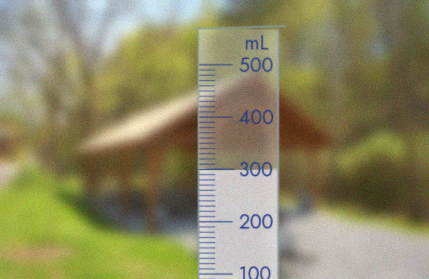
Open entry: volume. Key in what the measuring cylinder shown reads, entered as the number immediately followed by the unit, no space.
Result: 300mL
